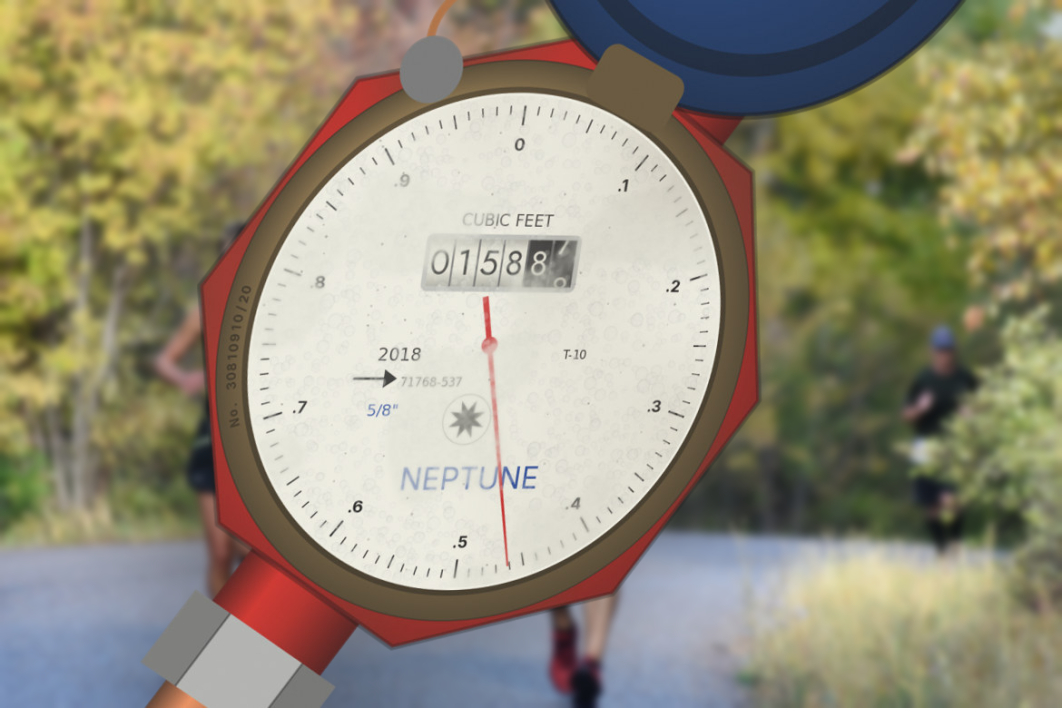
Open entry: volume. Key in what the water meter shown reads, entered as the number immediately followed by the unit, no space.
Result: 15887.46ft³
